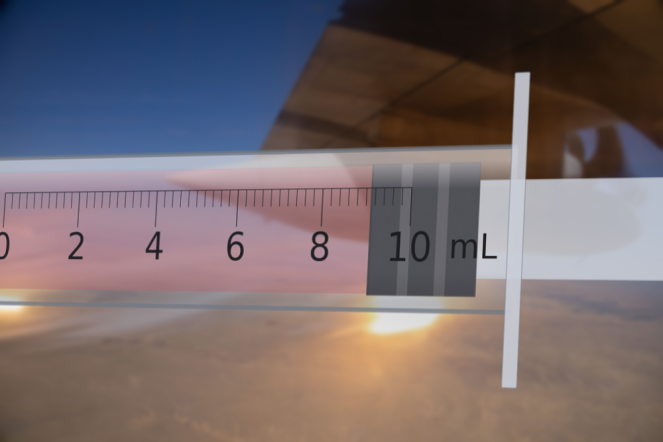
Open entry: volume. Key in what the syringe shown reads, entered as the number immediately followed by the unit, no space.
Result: 9.1mL
